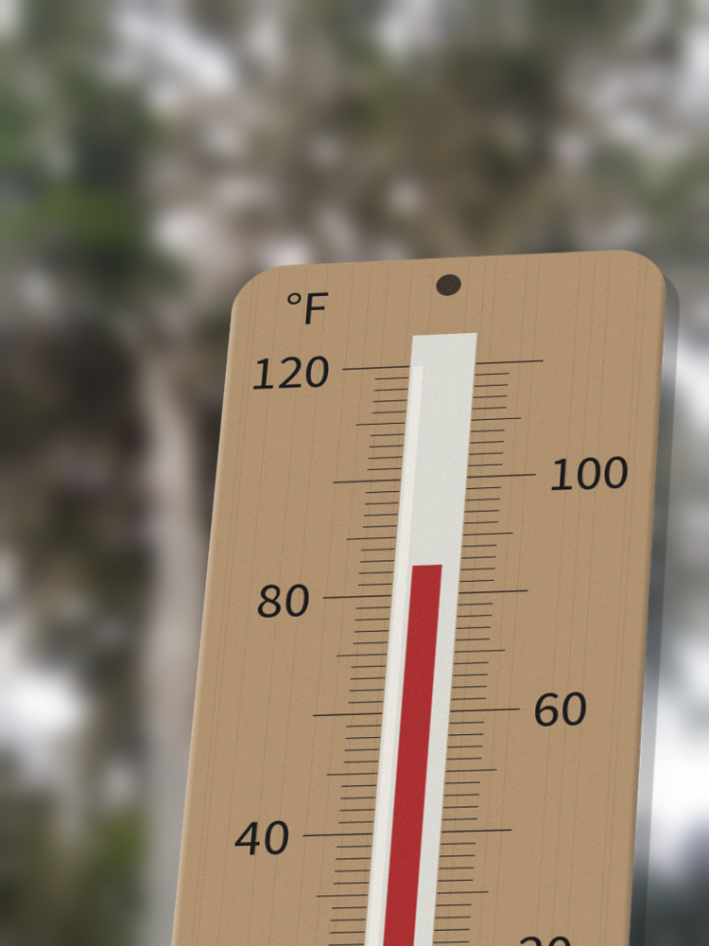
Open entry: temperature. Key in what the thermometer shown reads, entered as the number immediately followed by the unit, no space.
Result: 85°F
